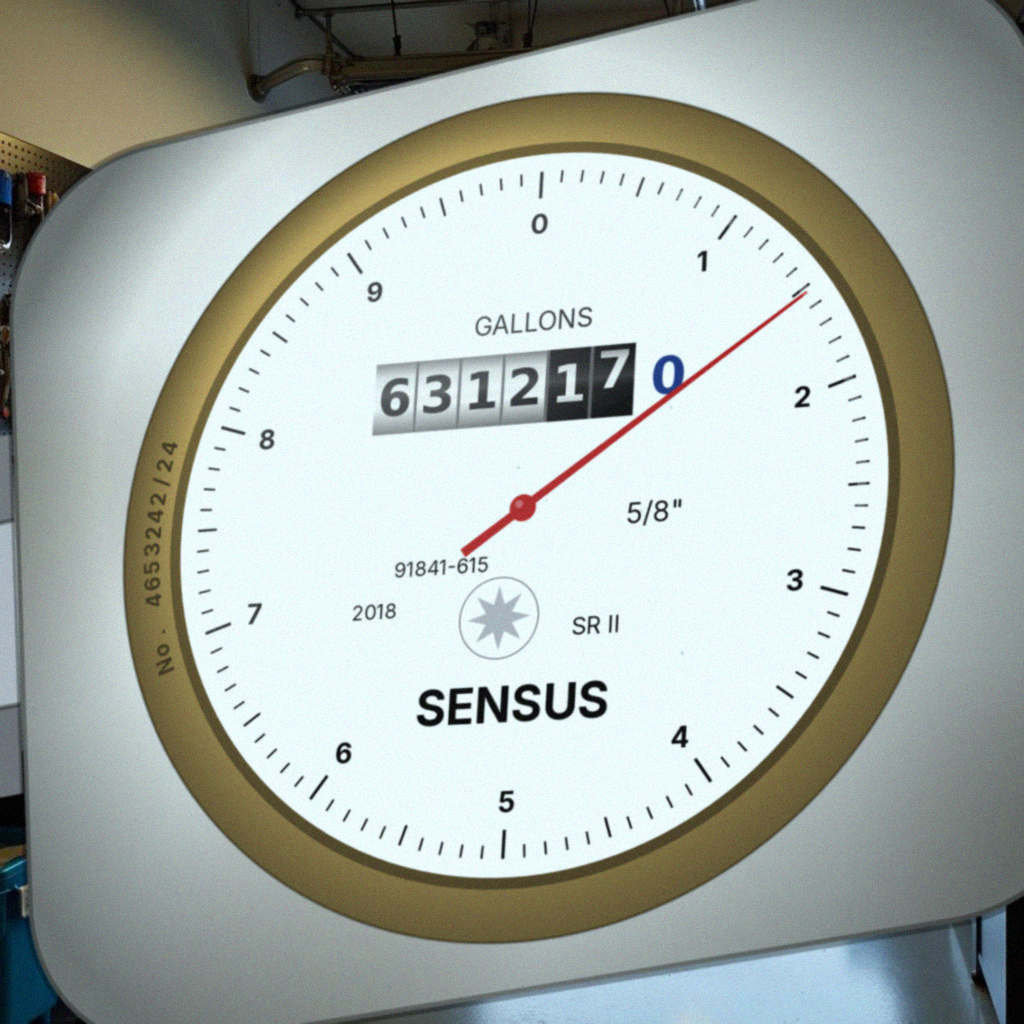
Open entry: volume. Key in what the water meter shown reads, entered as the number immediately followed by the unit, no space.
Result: 6312171.5gal
